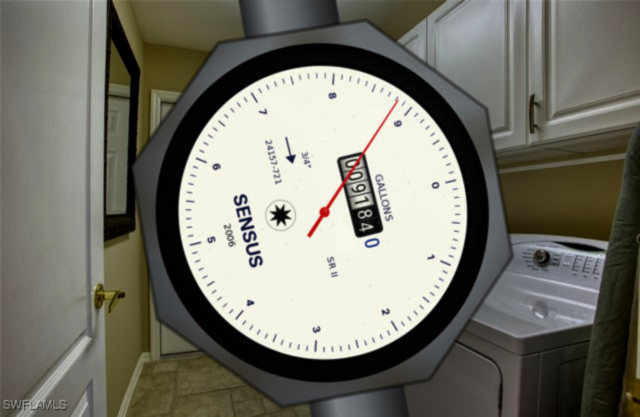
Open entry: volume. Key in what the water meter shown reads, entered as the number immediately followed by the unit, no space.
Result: 91838.8gal
